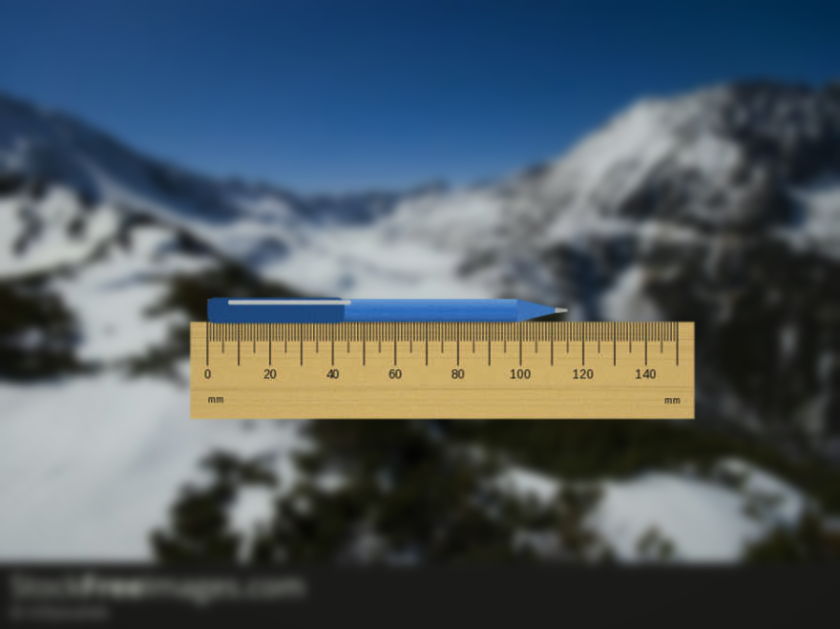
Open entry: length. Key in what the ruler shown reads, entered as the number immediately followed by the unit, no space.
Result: 115mm
